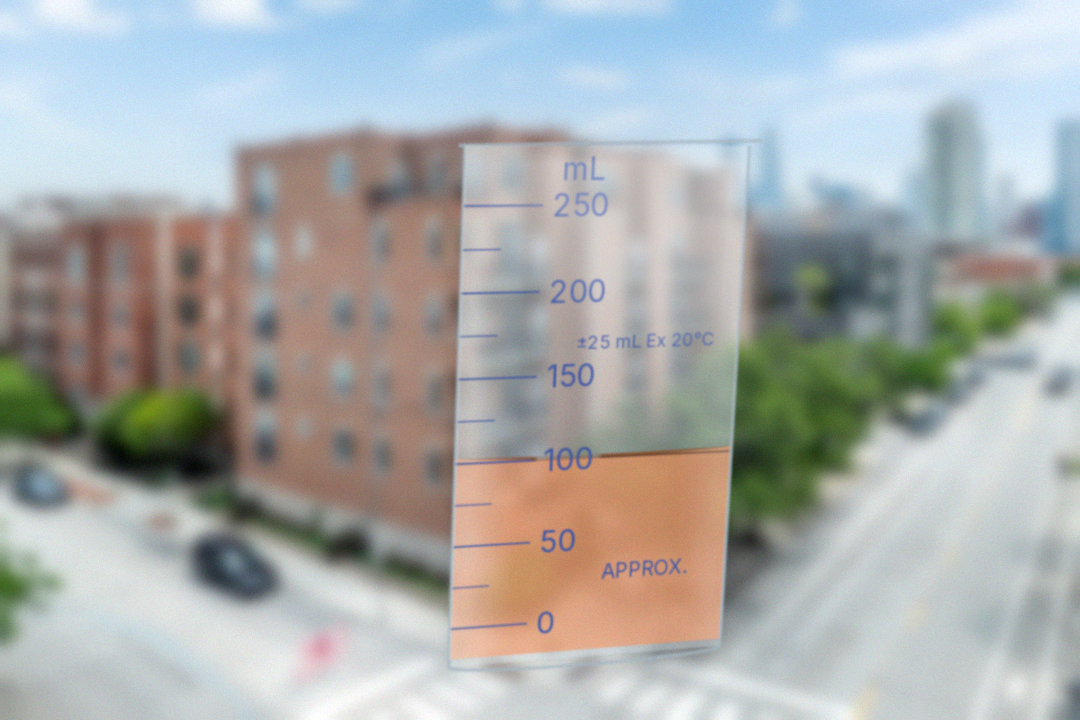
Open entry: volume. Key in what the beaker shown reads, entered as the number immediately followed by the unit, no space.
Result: 100mL
